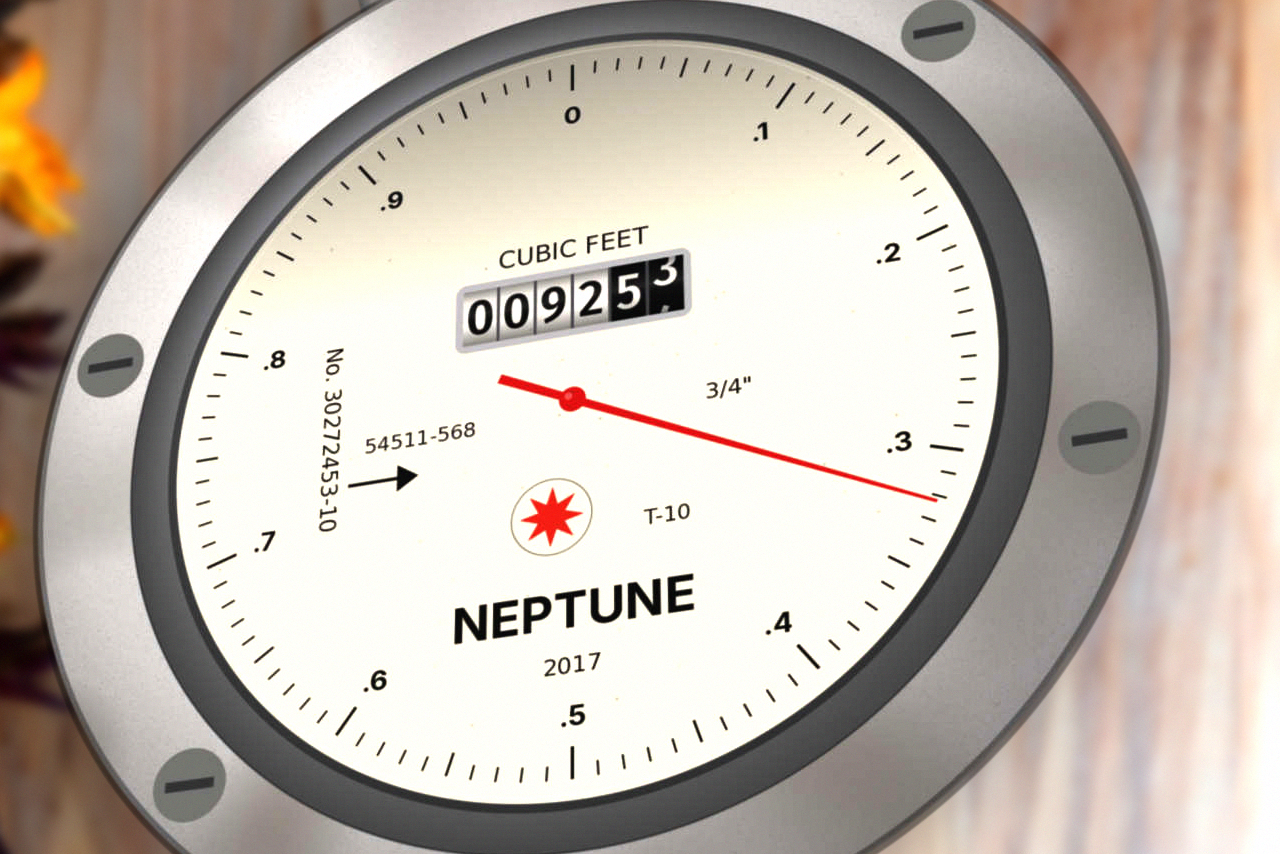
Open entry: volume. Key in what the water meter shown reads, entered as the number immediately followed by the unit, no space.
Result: 9253.32ft³
